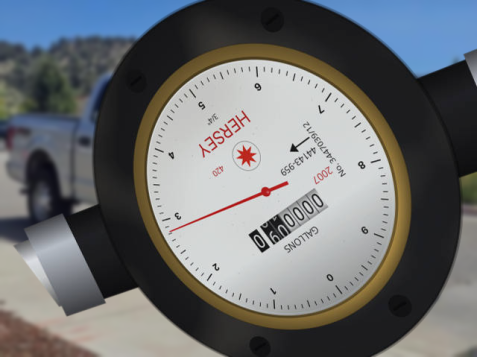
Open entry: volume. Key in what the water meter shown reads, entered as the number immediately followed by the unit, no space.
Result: 92.8gal
